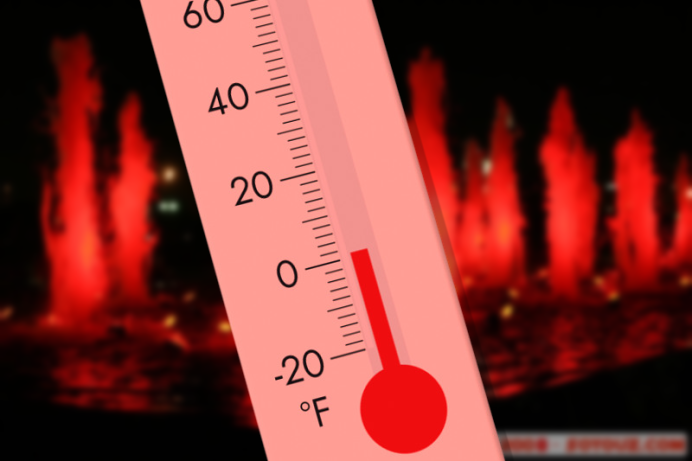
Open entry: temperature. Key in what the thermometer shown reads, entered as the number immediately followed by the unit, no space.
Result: 1°F
